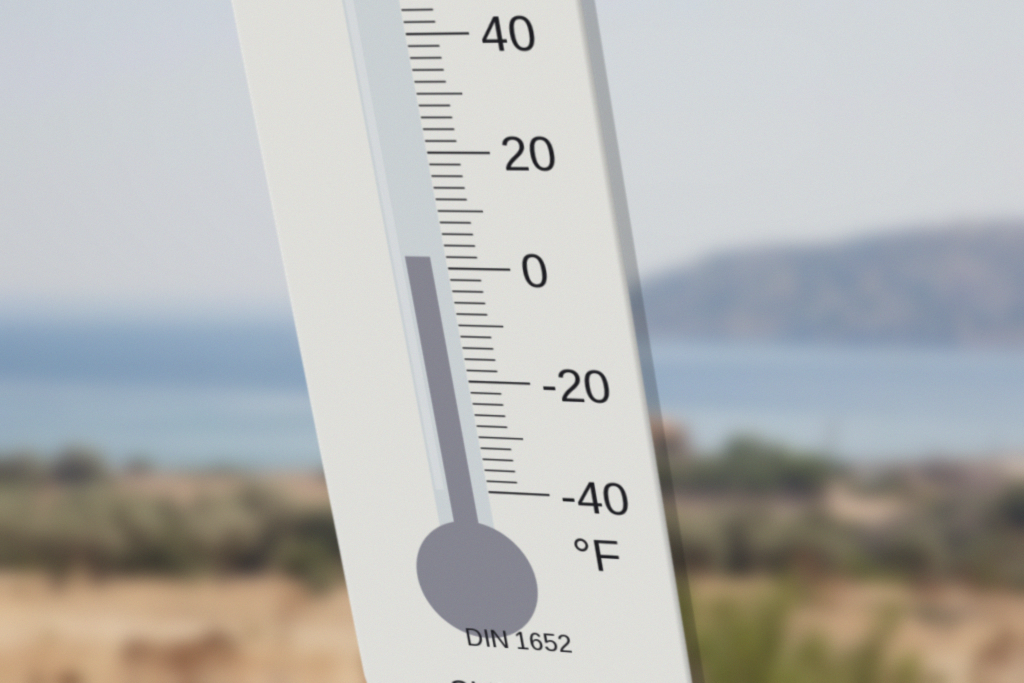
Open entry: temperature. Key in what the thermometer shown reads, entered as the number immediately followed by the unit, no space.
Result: 2°F
